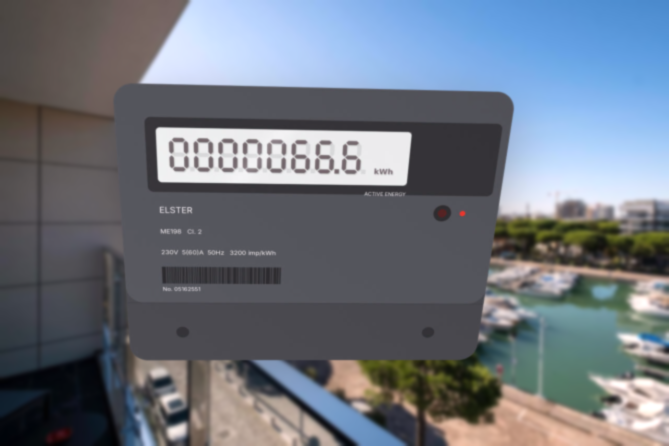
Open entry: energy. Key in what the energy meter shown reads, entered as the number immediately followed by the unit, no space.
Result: 66.6kWh
